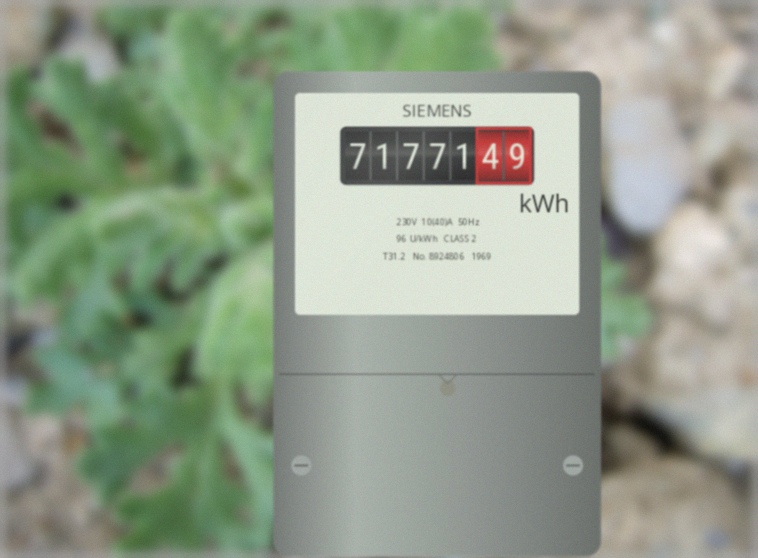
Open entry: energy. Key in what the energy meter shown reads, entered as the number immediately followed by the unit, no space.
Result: 71771.49kWh
